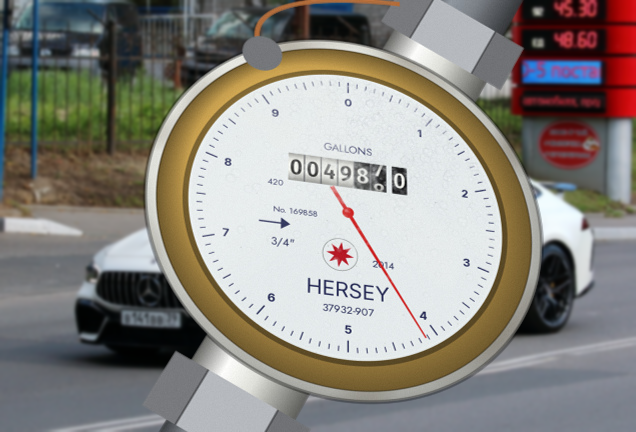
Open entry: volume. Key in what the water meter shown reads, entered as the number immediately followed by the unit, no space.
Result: 49874.1gal
